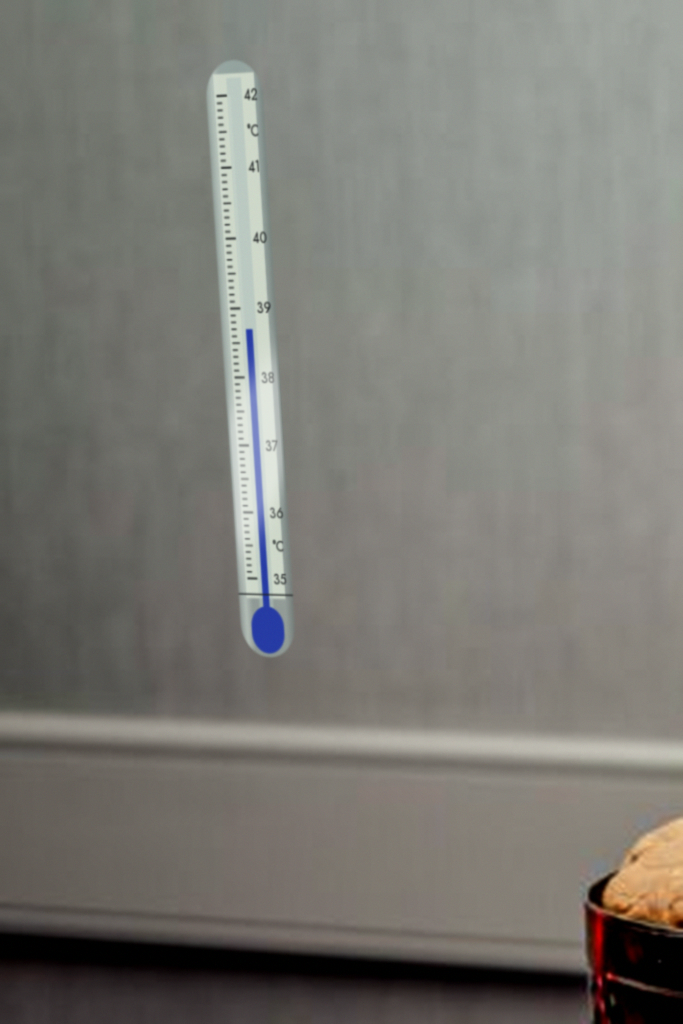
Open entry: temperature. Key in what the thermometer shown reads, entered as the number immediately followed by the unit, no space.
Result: 38.7°C
